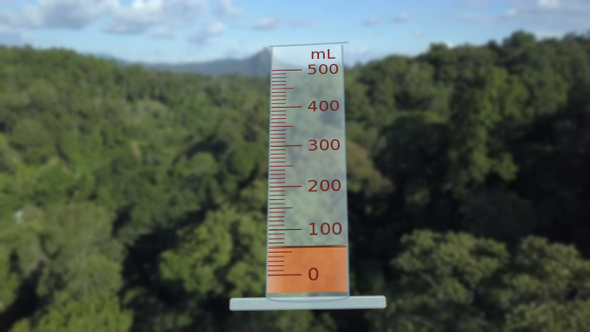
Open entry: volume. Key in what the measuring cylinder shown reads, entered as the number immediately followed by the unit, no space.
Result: 60mL
